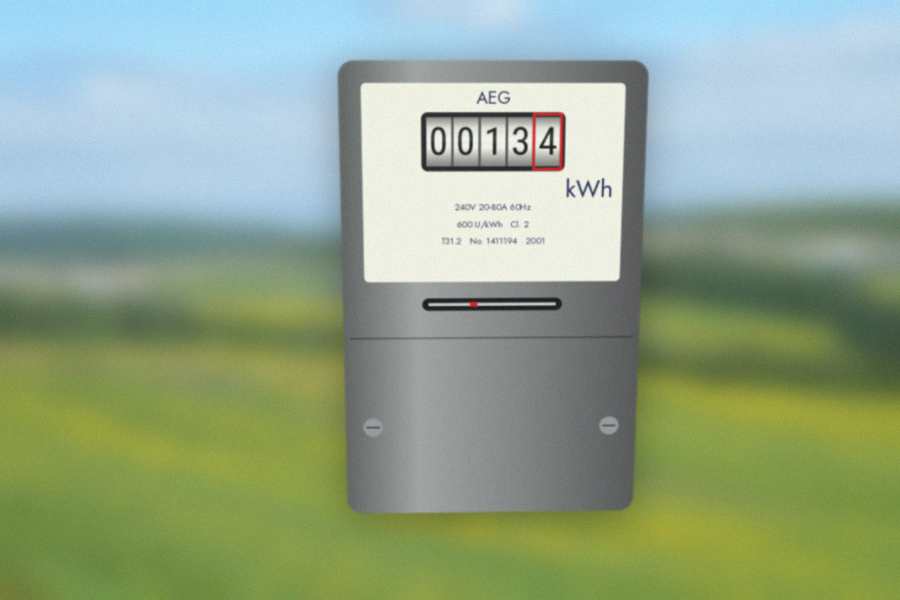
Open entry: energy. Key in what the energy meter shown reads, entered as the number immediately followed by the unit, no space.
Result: 13.4kWh
